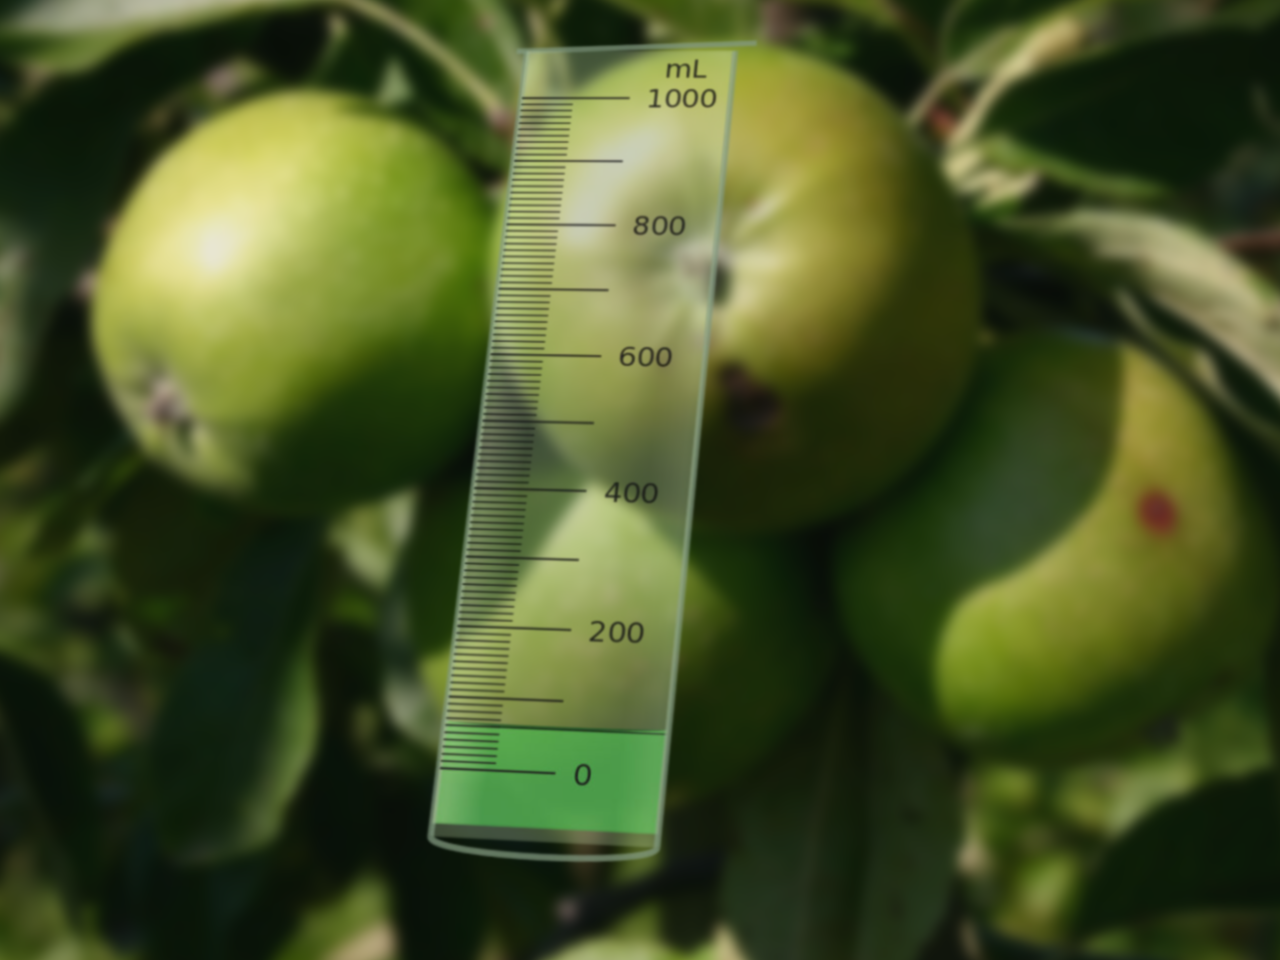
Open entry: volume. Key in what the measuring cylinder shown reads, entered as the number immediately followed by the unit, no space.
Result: 60mL
